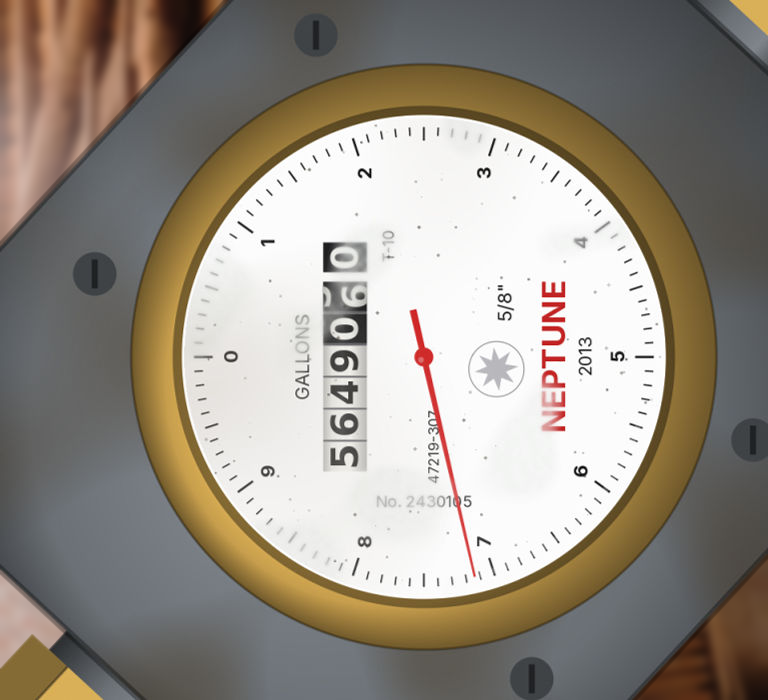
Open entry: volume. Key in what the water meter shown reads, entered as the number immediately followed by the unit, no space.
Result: 5649057.1gal
